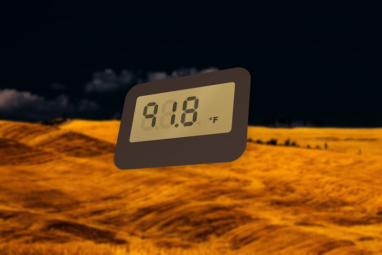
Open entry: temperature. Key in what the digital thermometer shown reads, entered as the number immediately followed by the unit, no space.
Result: 91.8°F
